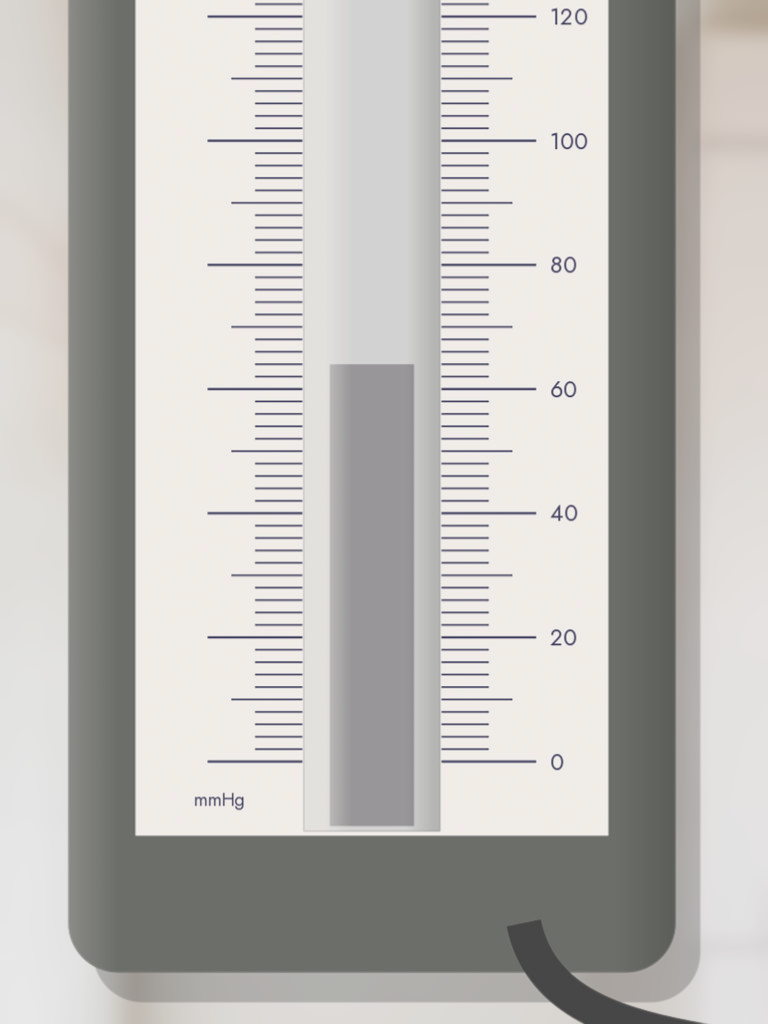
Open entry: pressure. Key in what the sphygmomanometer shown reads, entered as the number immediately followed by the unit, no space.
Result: 64mmHg
